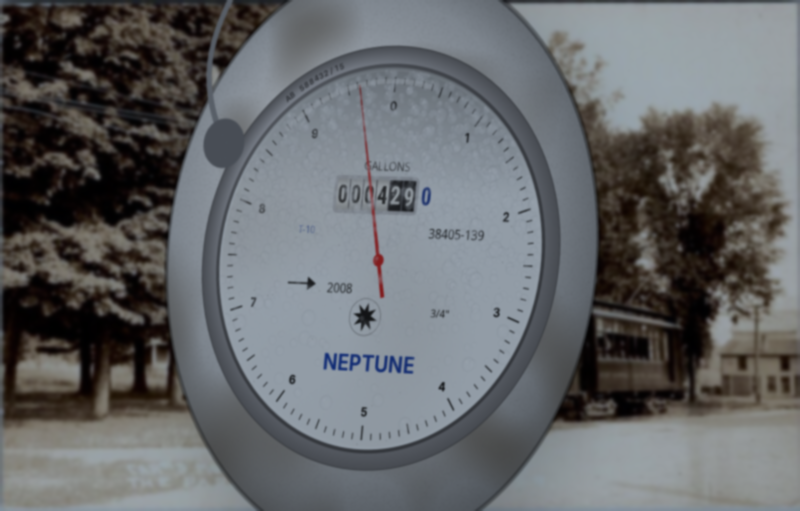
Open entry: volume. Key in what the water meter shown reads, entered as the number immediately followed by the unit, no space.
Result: 4289.6gal
